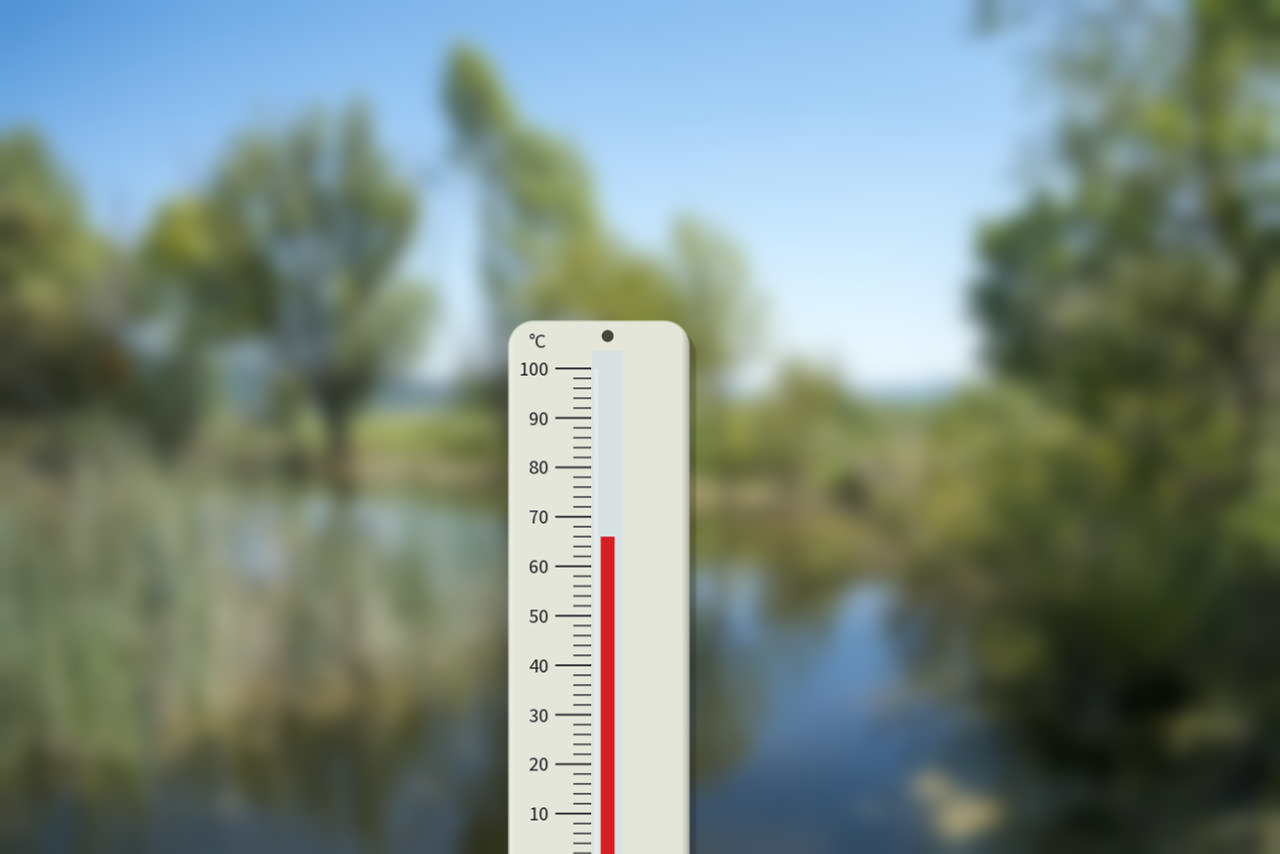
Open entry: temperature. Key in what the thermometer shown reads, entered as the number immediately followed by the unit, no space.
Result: 66°C
